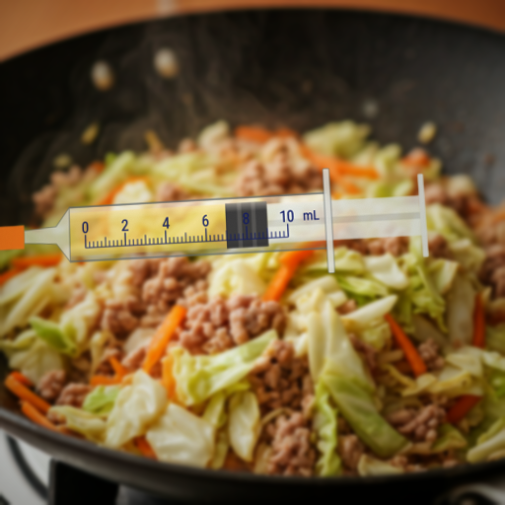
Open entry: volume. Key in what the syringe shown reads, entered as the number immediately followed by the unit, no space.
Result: 7mL
